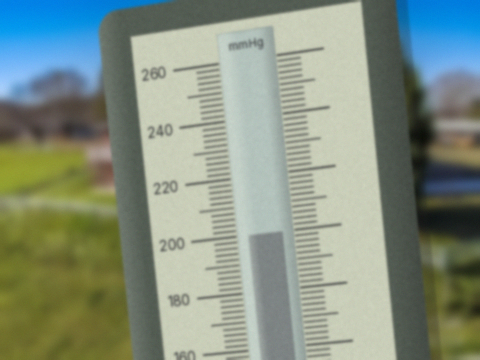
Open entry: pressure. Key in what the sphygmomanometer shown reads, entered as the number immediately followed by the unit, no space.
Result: 200mmHg
